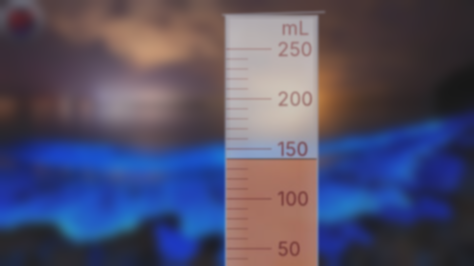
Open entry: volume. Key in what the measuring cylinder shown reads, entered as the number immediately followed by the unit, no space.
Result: 140mL
